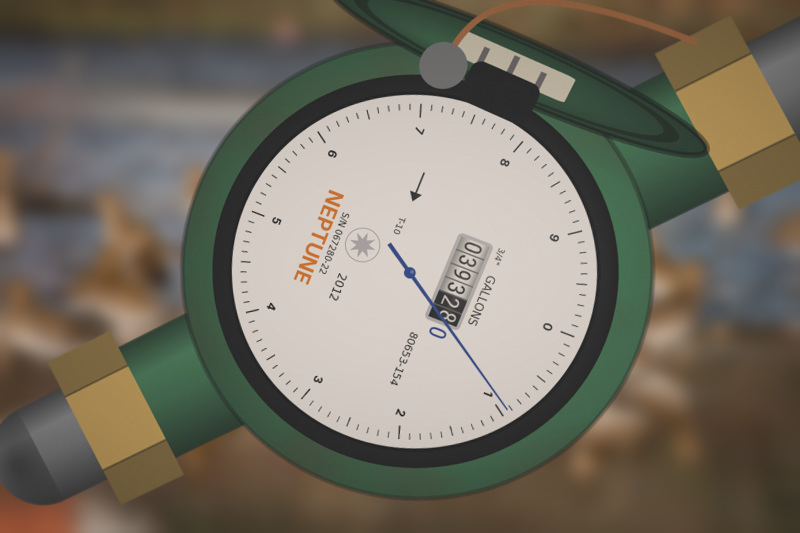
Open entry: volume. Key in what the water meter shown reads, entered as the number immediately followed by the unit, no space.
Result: 393280.9gal
